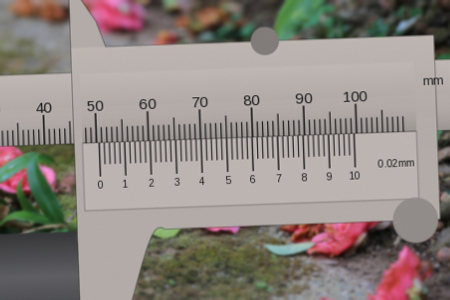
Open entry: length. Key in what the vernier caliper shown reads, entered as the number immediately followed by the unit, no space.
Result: 50.5mm
